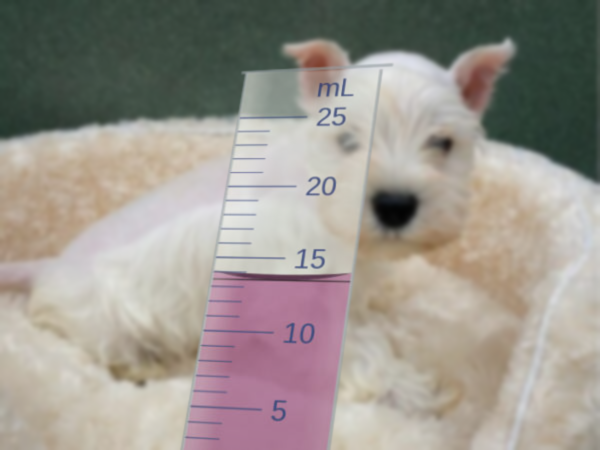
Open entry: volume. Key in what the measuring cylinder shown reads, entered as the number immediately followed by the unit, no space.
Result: 13.5mL
